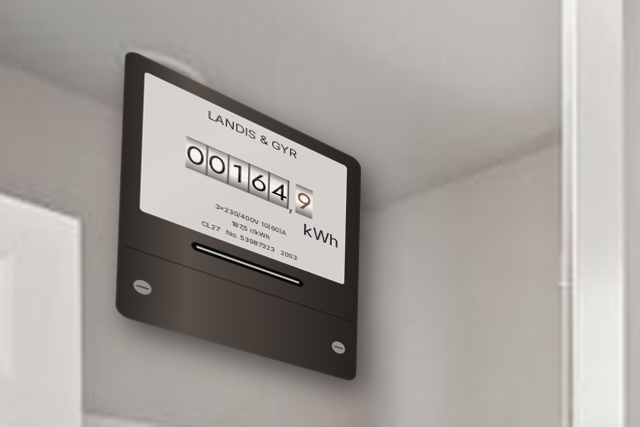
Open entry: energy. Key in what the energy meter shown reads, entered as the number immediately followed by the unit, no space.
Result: 164.9kWh
